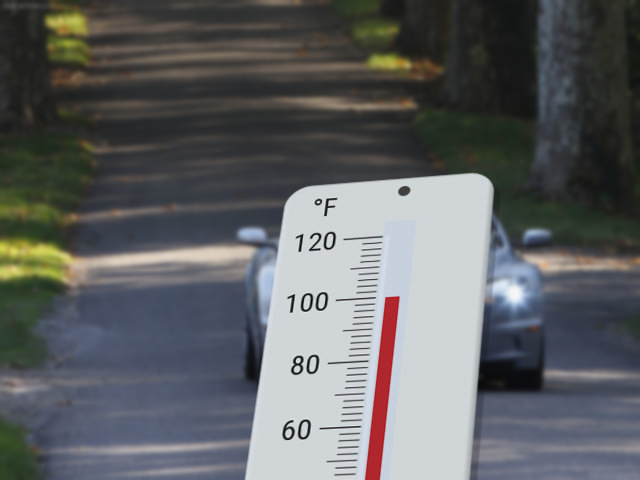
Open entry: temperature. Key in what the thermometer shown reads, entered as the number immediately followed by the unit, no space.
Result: 100°F
